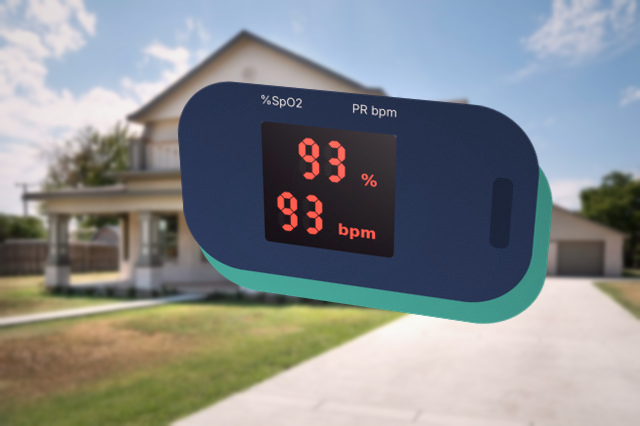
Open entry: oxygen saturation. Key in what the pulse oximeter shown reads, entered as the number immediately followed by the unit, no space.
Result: 93%
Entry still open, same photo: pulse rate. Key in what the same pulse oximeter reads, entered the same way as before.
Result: 93bpm
